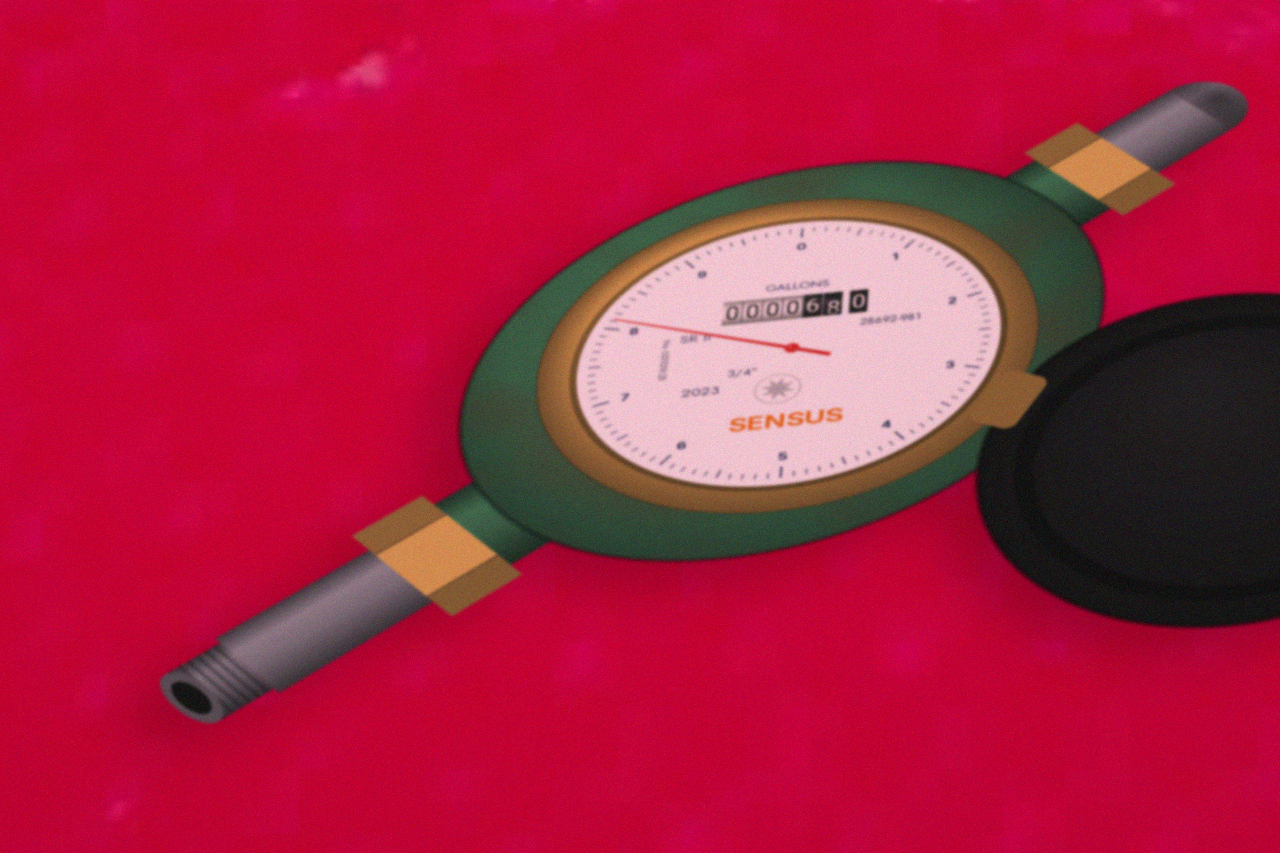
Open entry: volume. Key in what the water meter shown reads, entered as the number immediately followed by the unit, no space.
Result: 678.1gal
